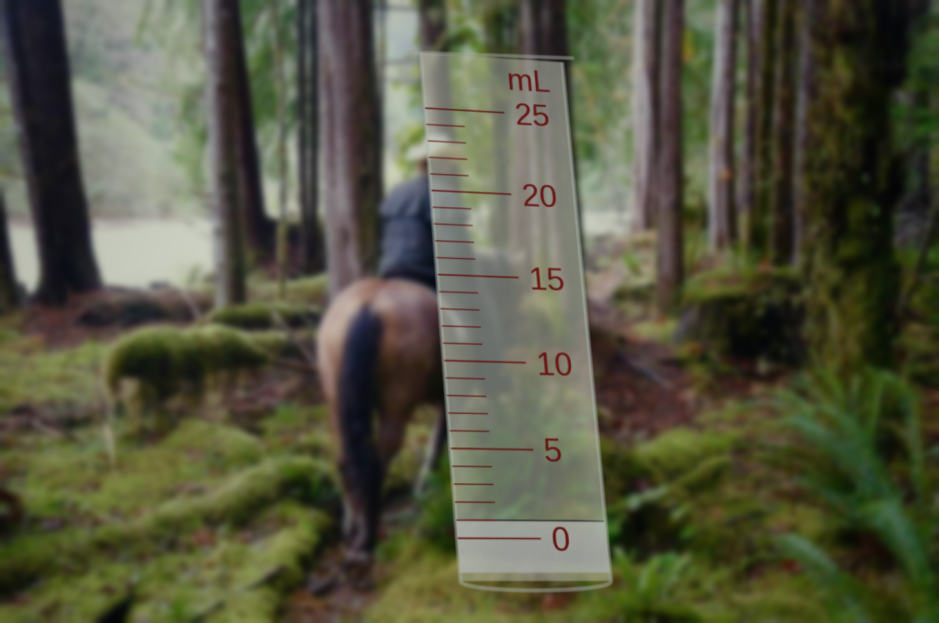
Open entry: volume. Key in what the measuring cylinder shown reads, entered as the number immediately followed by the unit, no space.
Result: 1mL
